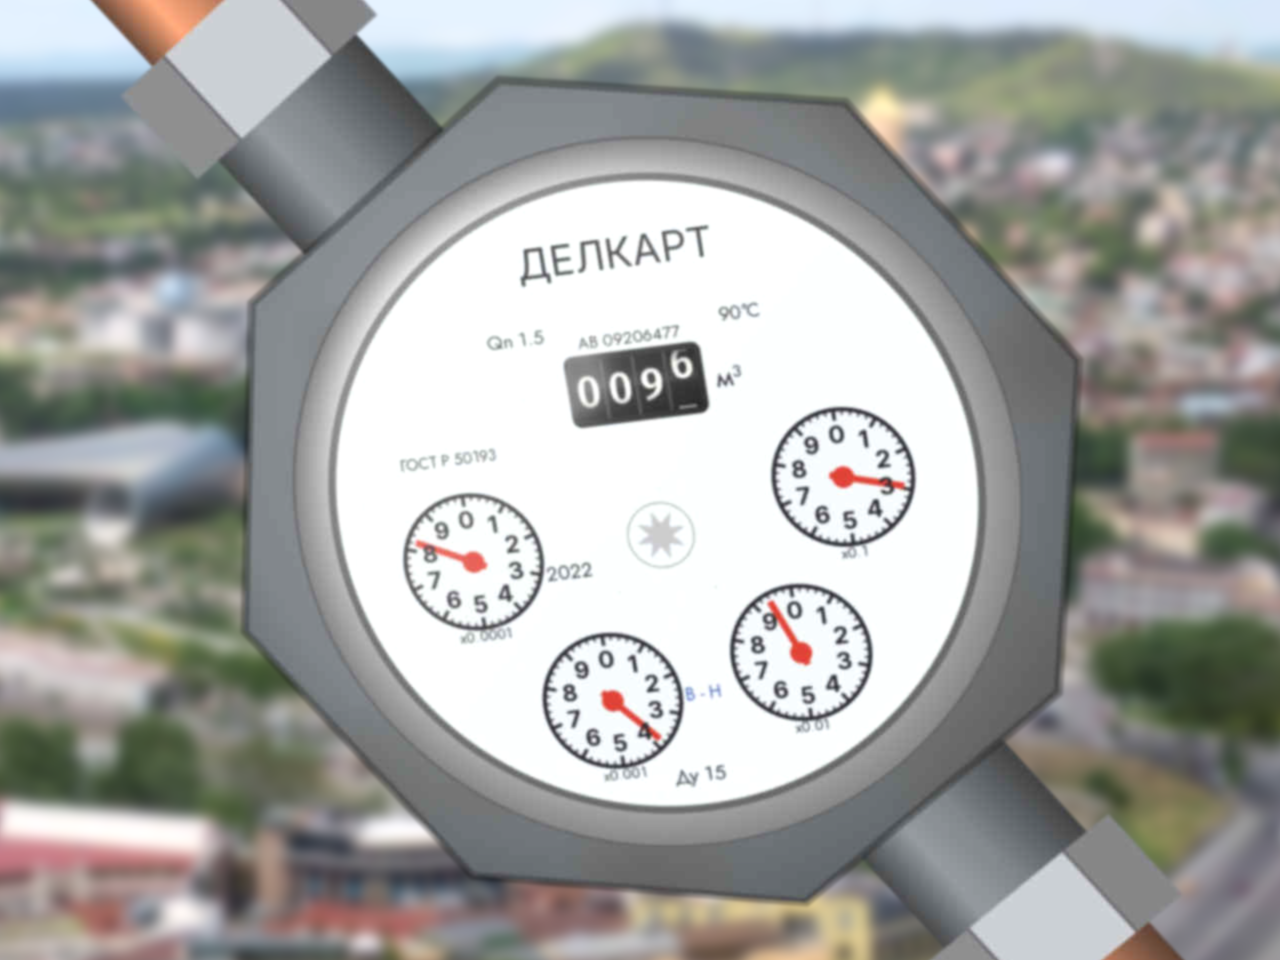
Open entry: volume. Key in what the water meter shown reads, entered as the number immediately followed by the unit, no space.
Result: 96.2938m³
